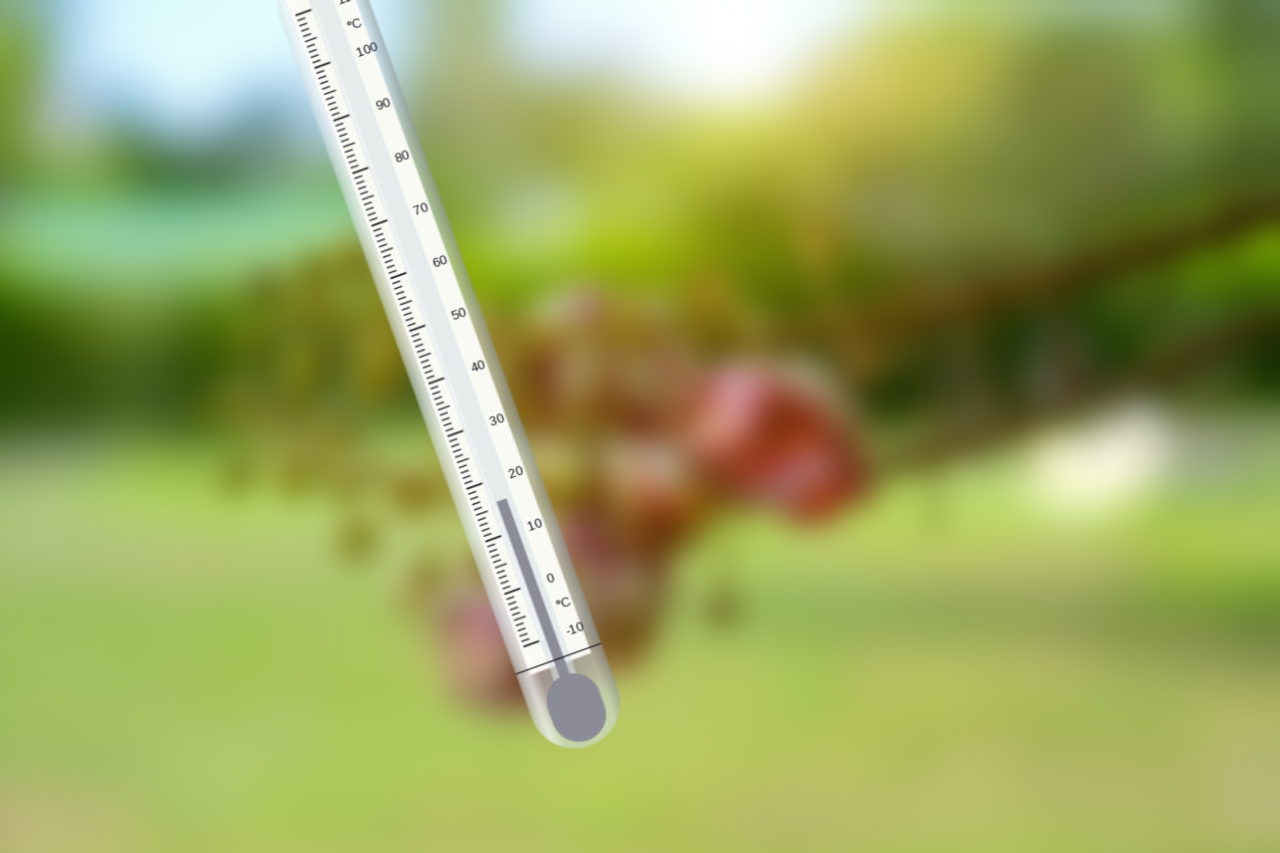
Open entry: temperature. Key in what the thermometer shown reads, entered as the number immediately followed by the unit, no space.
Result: 16°C
